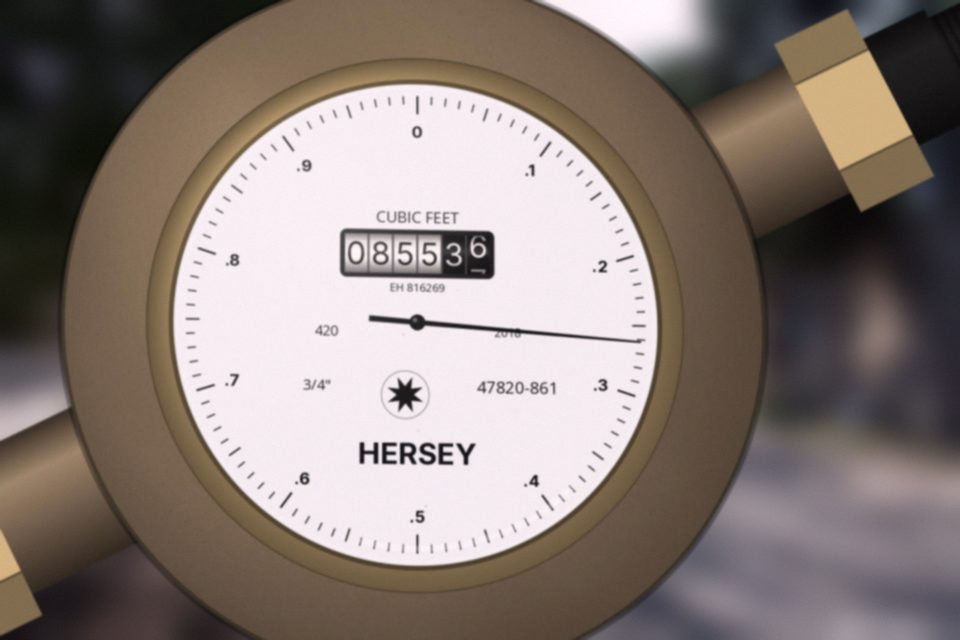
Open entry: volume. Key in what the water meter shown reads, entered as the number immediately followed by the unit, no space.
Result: 85536.26ft³
